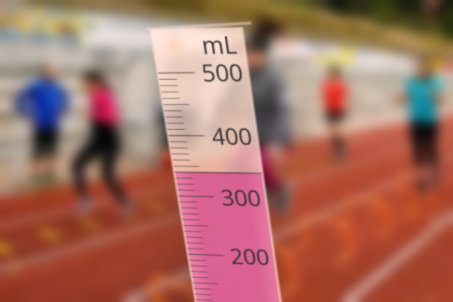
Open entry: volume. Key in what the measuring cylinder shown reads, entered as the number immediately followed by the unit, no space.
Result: 340mL
